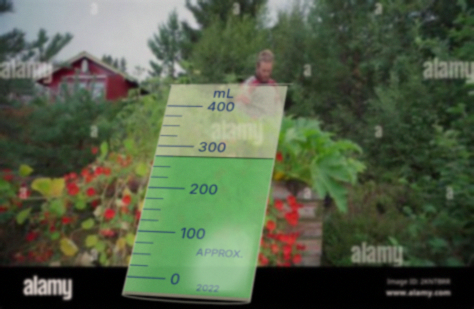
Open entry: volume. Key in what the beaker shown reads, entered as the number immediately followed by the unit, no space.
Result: 275mL
